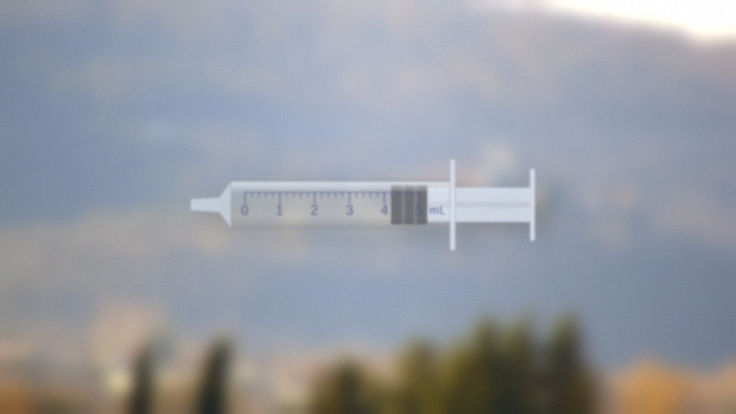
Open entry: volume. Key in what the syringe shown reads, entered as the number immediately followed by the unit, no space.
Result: 4.2mL
